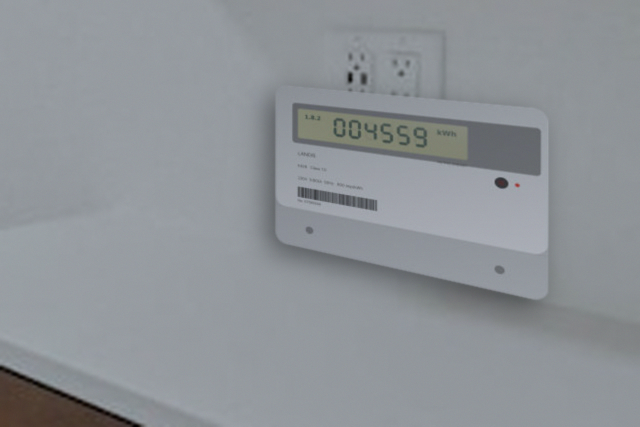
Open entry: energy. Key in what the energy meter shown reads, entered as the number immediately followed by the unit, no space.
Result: 4559kWh
